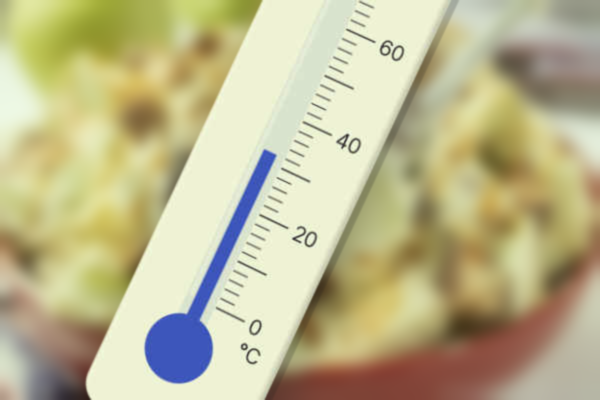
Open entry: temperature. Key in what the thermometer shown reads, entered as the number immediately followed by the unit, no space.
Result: 32°C
